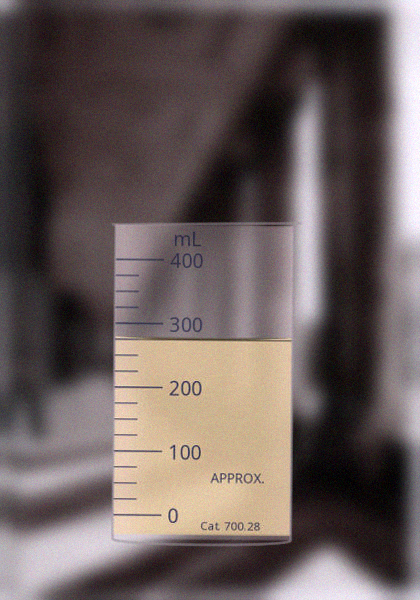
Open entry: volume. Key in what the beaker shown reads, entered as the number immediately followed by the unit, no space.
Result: 275mL
